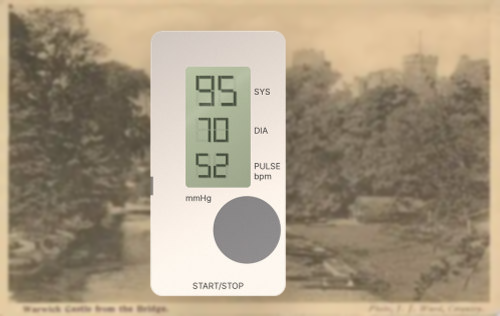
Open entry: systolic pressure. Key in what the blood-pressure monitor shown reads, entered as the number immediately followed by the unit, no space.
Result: 95mmHg
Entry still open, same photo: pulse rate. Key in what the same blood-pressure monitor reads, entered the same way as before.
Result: 52bpm
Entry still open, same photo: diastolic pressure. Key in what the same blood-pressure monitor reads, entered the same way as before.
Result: 70mmHg
